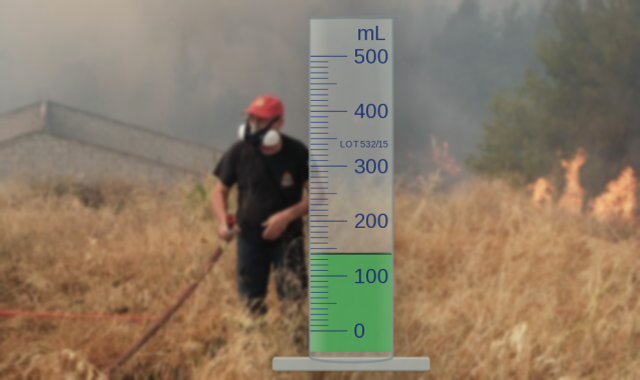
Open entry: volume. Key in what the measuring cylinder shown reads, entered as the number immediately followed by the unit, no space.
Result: 140mL
